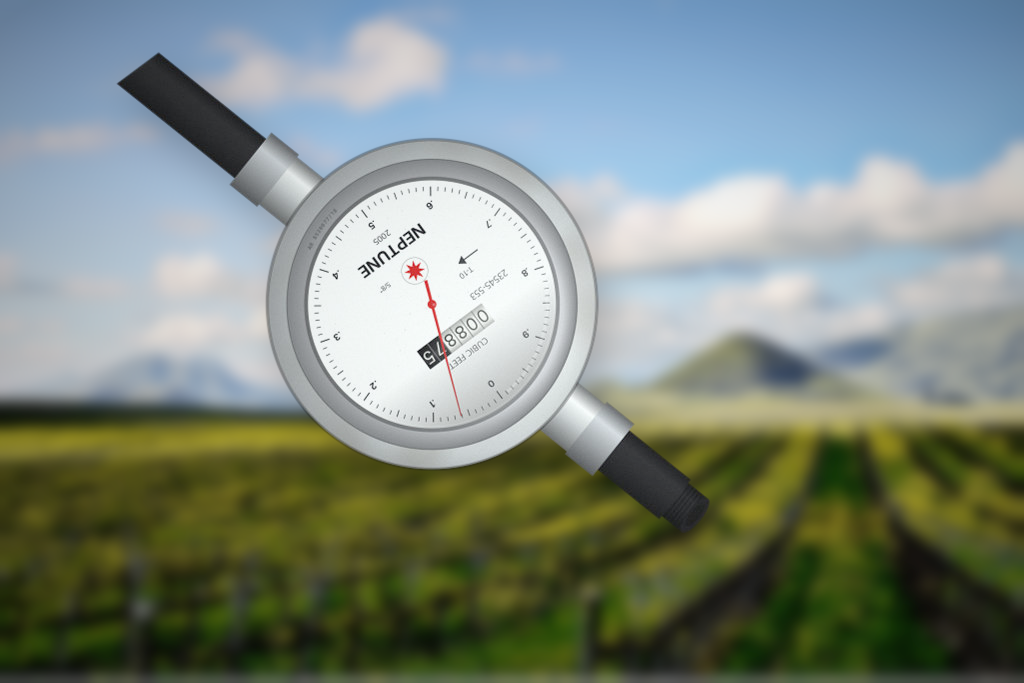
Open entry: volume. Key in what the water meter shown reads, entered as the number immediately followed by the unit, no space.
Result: 8875.06ft³
